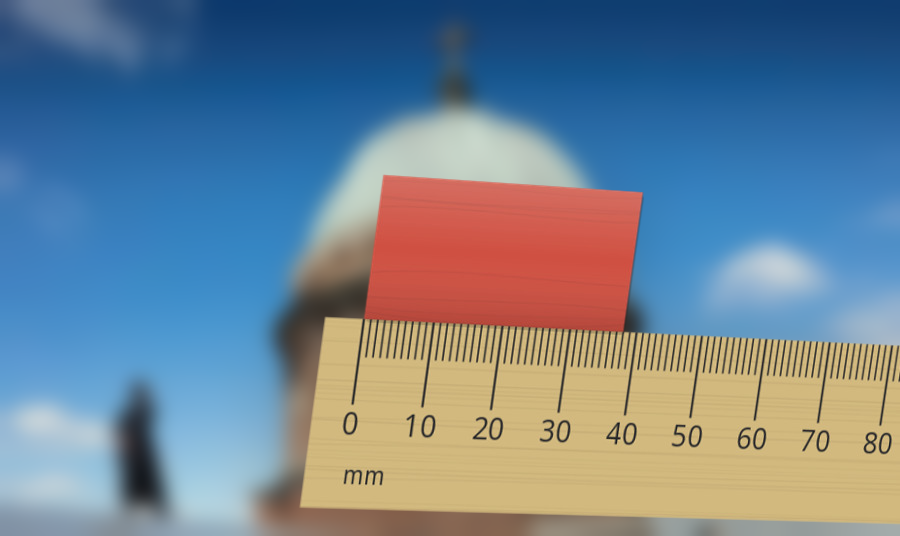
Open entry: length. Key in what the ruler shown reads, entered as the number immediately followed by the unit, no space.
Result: 38mm
